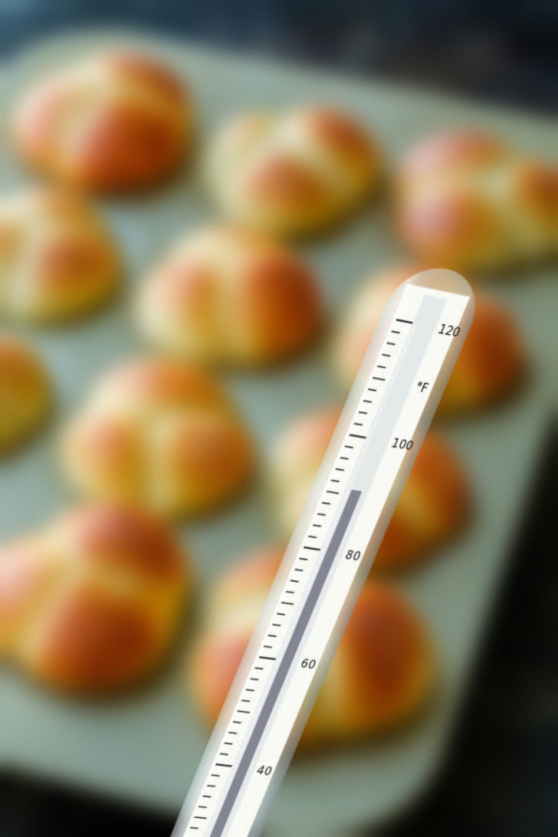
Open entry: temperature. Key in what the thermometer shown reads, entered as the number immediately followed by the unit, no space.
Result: 91°F
